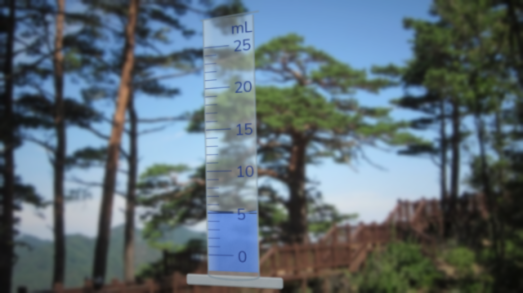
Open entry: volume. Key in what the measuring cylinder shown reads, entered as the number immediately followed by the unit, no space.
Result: 5mL
